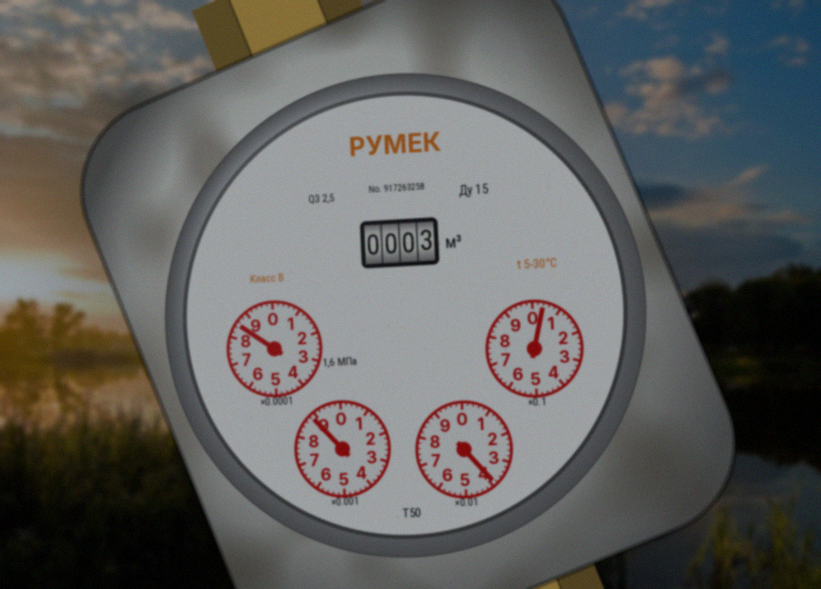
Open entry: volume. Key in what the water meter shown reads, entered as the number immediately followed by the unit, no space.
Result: 3.0388m³
